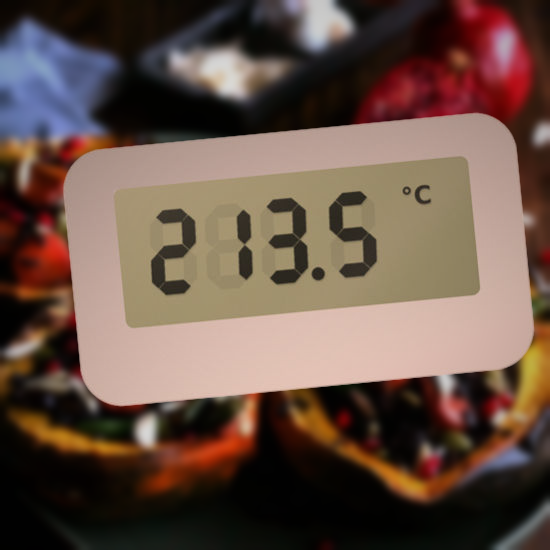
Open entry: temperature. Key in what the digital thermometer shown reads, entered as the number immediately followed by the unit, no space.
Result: 213.5°C
